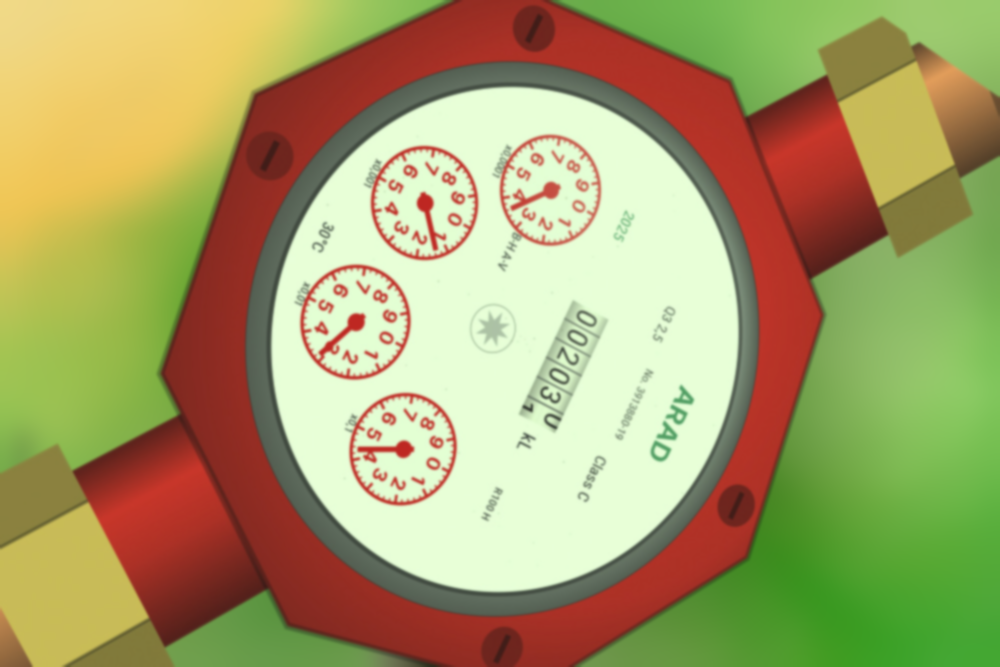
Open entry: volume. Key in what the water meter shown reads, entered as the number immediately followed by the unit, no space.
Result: 2030.4313kL
